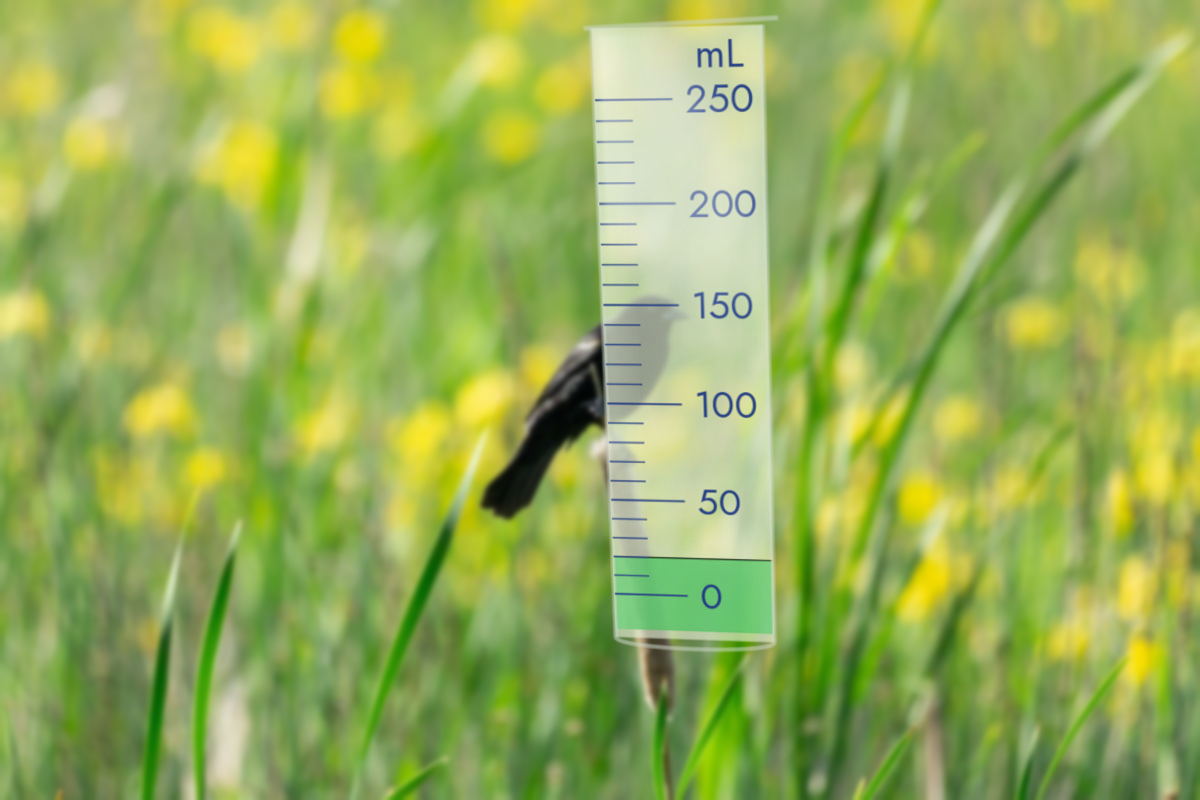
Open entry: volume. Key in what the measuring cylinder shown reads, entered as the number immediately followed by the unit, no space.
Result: 20mL
